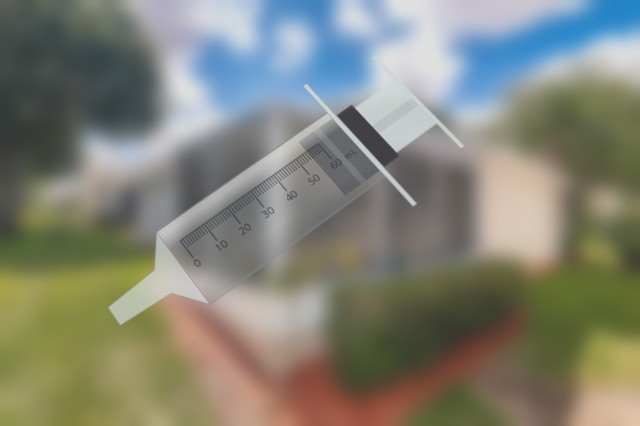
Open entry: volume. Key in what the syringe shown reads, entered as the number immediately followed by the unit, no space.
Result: 55mL
